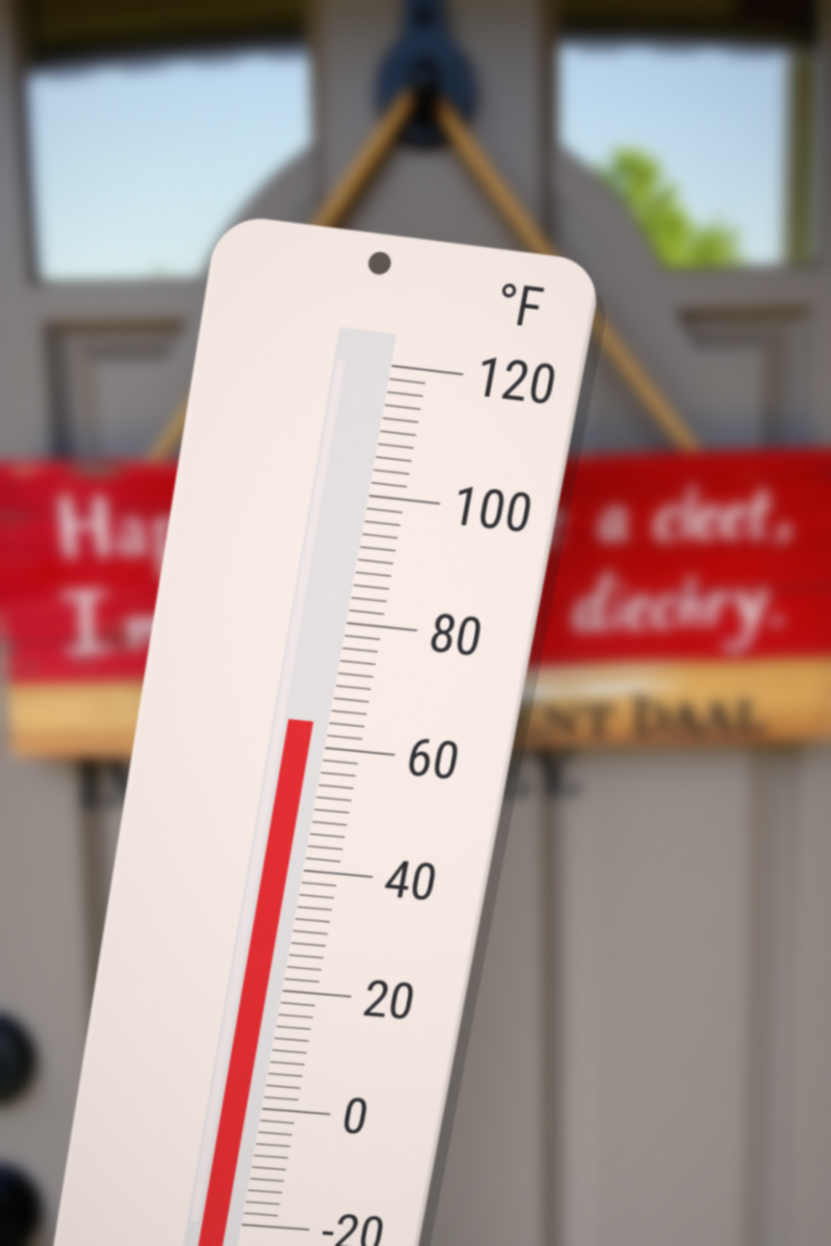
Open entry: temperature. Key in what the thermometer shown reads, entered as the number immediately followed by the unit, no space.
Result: 64°F
